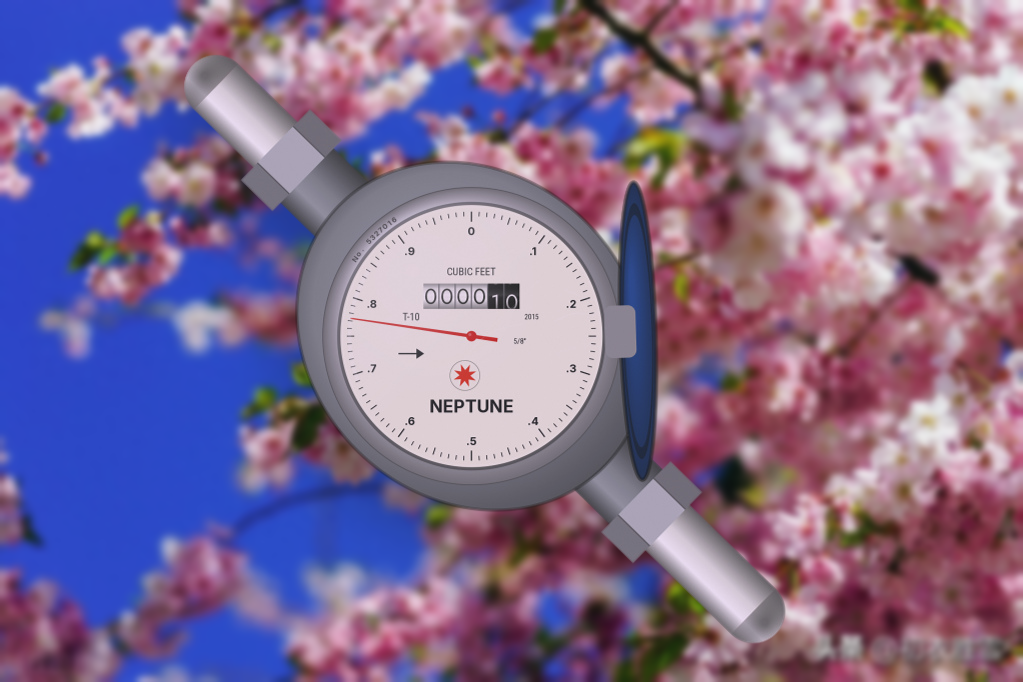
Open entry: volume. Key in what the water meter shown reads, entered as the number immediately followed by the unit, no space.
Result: 9.77ft³
